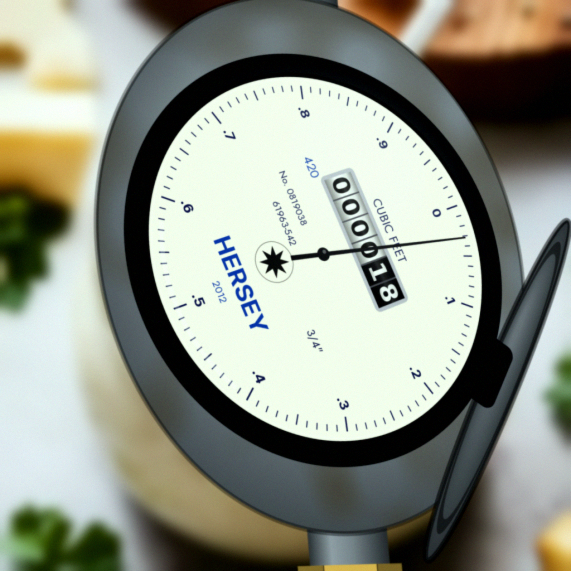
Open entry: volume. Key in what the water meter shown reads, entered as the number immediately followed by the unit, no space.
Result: 18.03ft³
